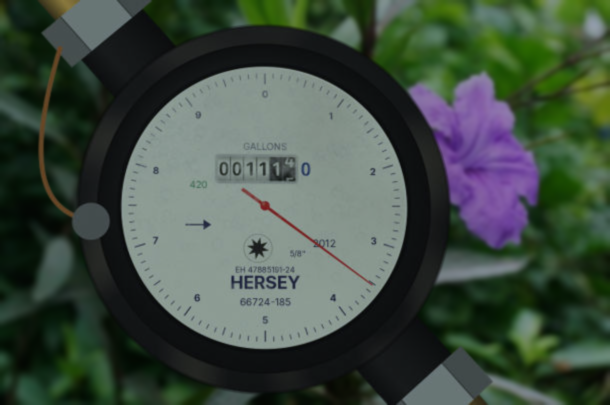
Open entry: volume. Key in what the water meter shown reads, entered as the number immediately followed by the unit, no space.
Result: 11143.5gal
